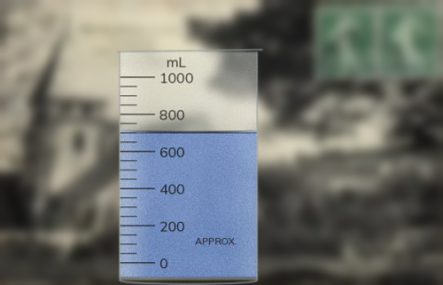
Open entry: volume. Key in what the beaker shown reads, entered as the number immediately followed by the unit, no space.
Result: 700mL
